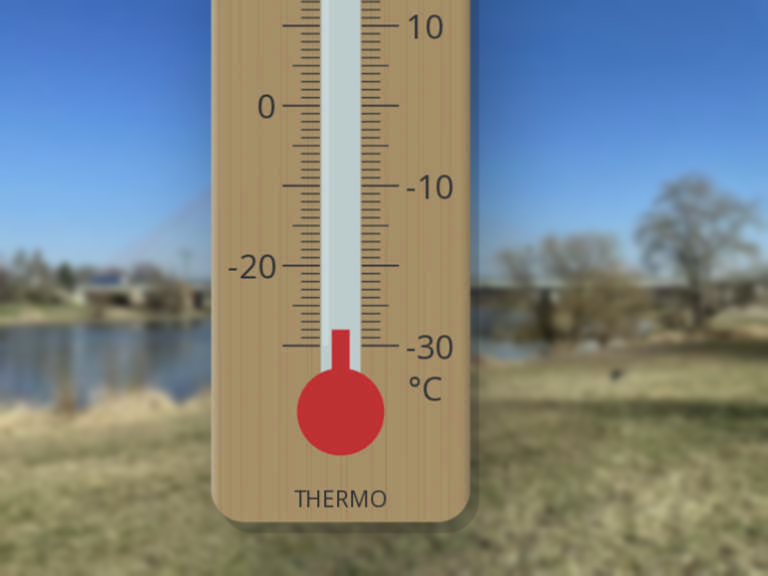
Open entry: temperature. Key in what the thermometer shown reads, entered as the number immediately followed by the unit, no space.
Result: -28°C
